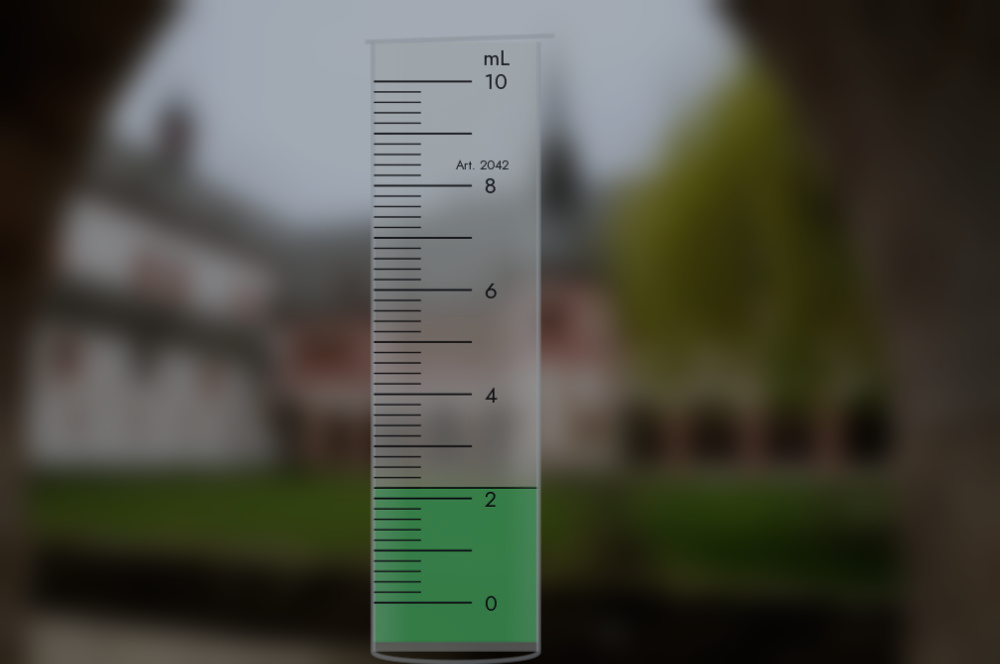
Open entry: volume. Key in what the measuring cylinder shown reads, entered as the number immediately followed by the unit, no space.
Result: 2.2mL
